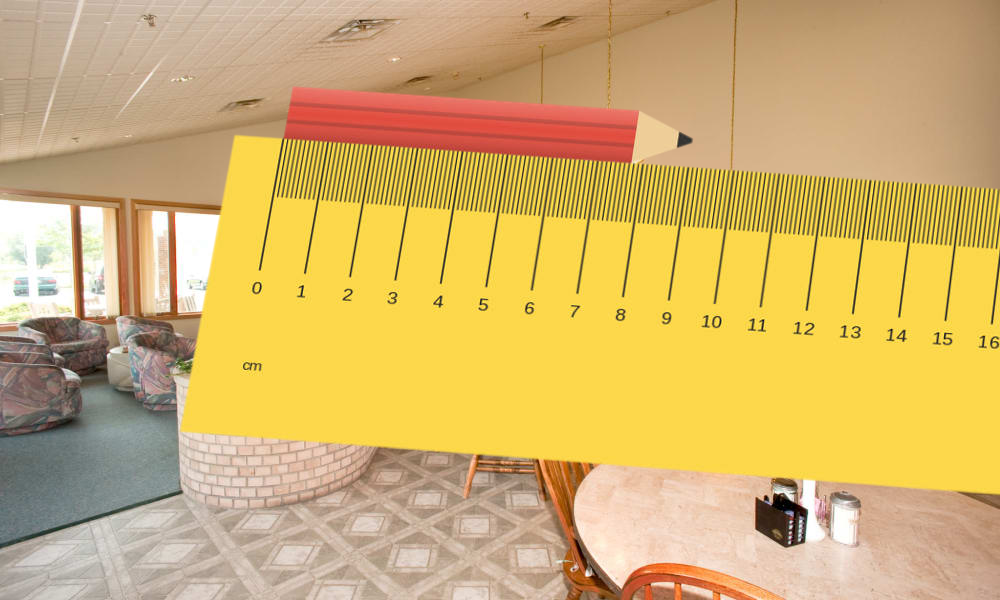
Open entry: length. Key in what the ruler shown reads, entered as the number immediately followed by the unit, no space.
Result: 9cm
